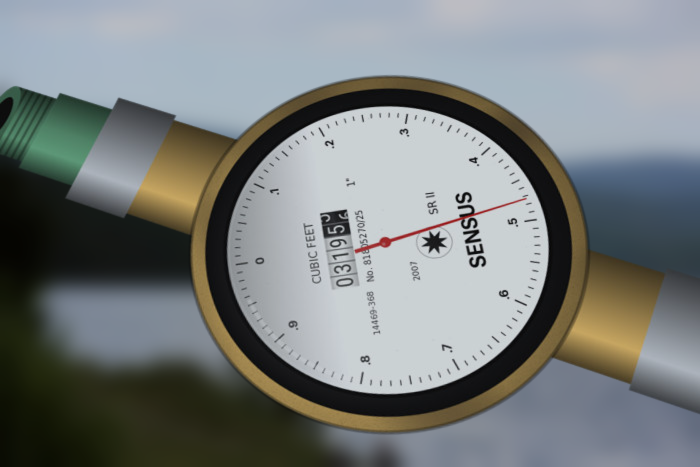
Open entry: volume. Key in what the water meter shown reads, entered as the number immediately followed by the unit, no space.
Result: 31955.47ft³
